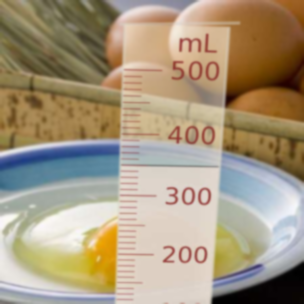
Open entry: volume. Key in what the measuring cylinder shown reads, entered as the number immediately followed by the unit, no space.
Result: 350mL
